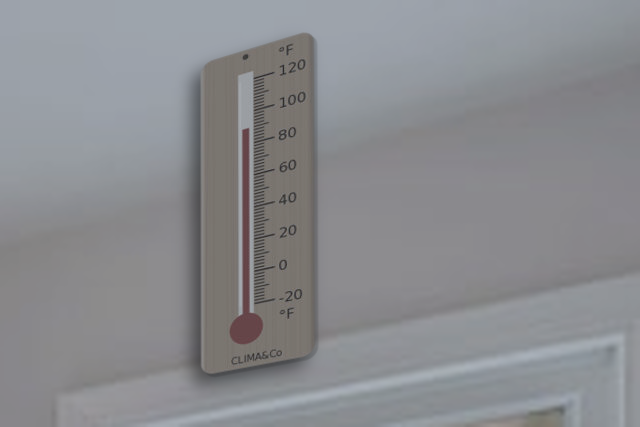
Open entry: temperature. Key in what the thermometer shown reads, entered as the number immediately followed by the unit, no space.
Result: 90°F
